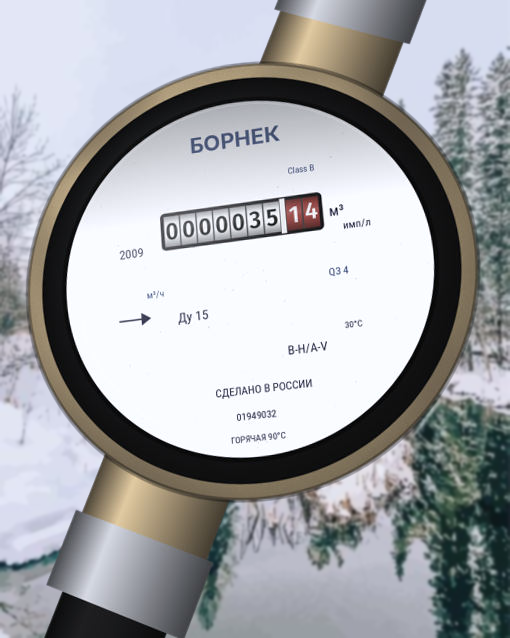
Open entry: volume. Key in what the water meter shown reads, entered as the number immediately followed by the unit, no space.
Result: 35.14m³
